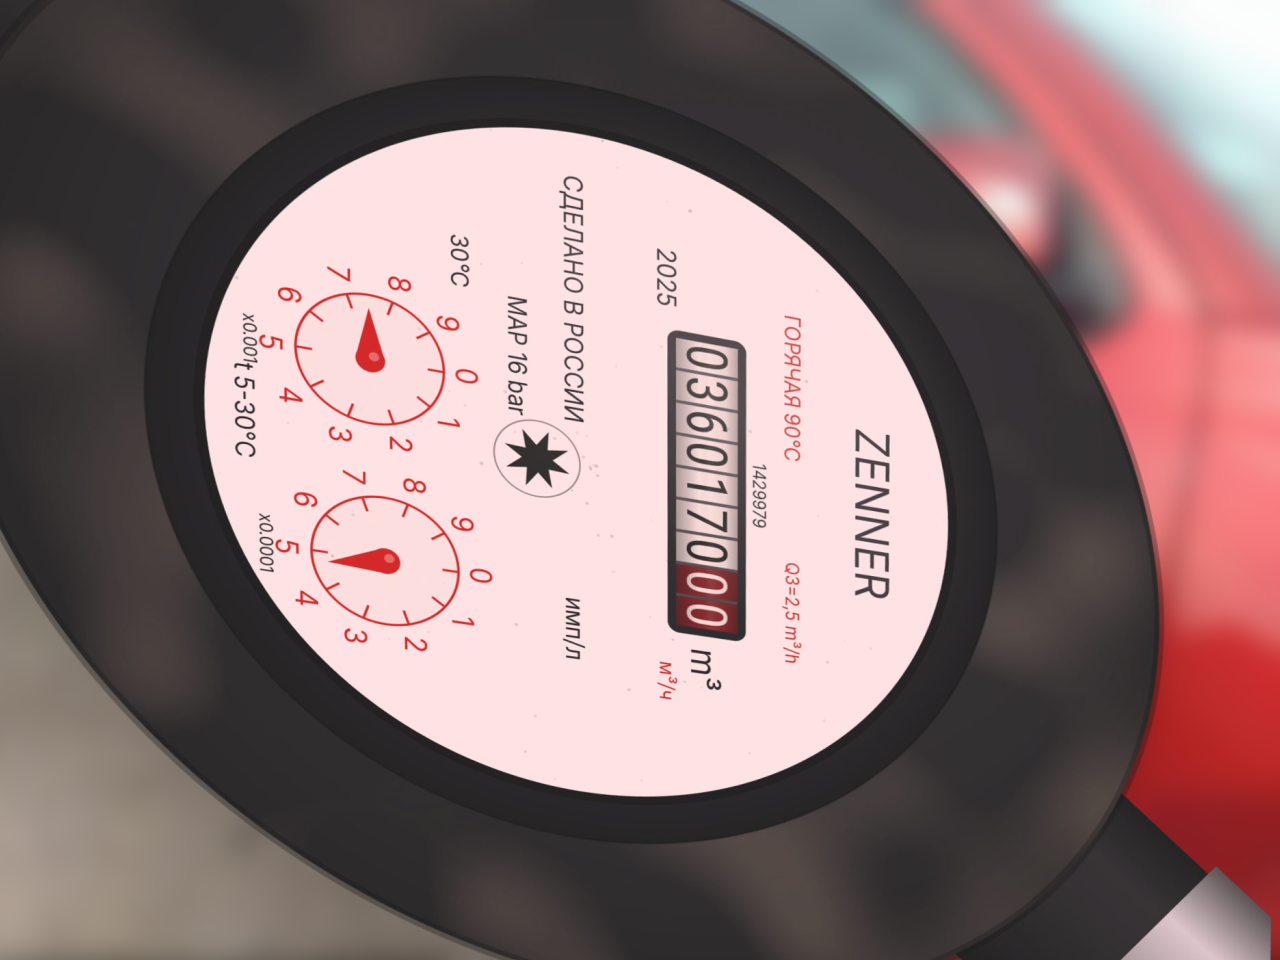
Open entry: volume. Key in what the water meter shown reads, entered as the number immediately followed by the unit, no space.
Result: 360170.0074m³
